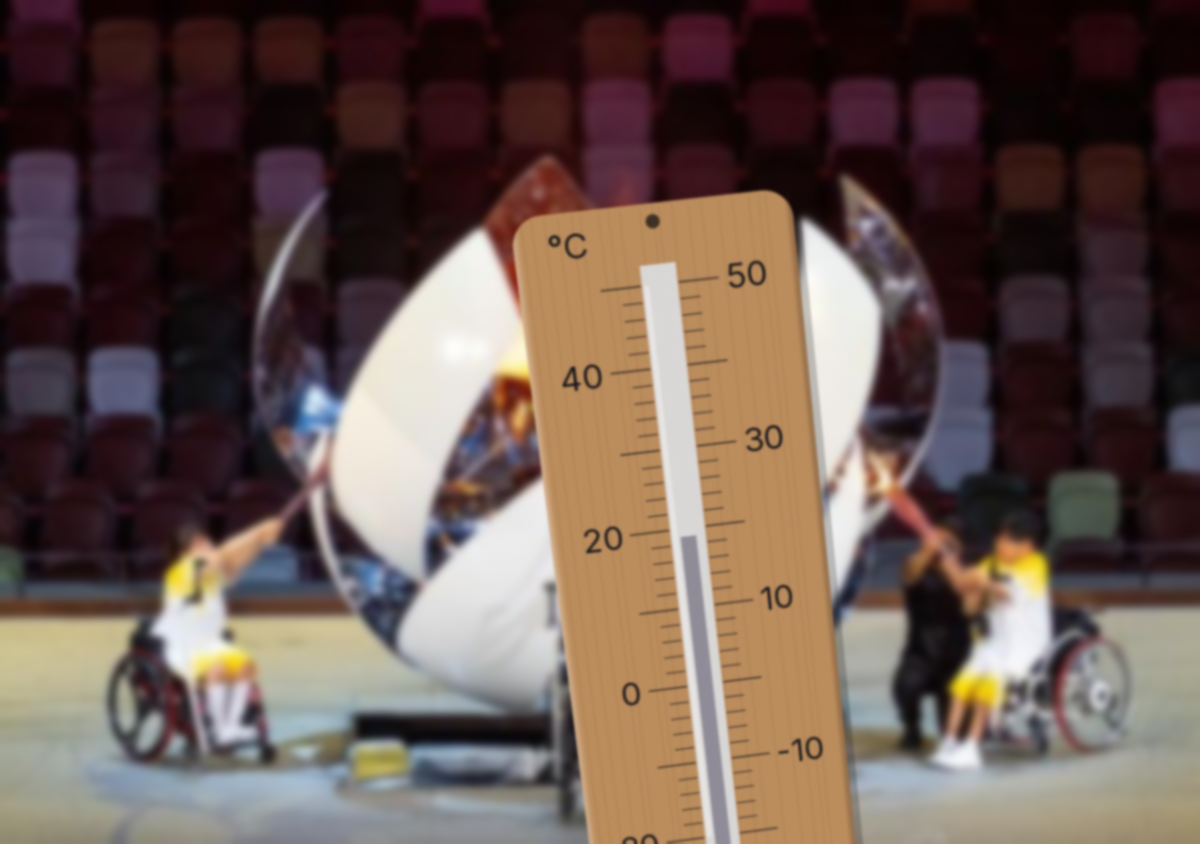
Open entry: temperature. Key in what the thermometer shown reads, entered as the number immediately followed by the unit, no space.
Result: 19°C
